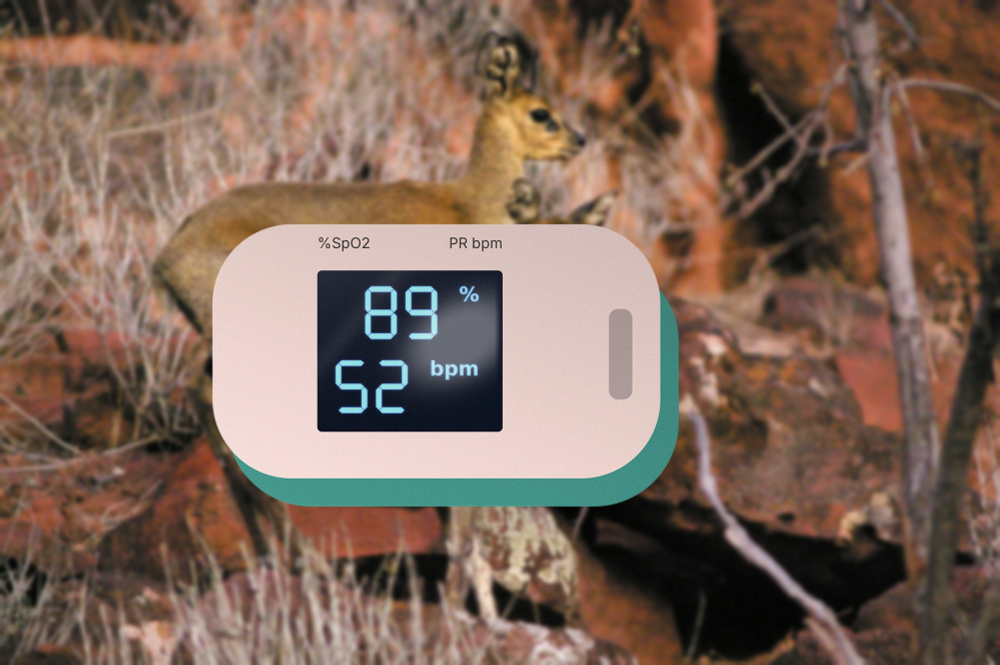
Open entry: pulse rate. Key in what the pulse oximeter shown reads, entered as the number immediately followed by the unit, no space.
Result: 52bpm
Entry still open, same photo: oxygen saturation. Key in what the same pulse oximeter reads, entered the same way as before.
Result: 89%
